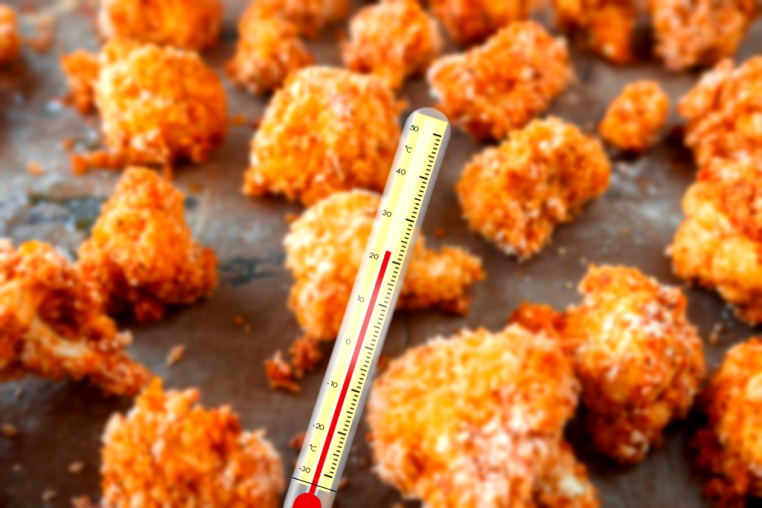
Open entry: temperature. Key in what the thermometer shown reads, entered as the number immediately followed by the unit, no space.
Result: 22°C
